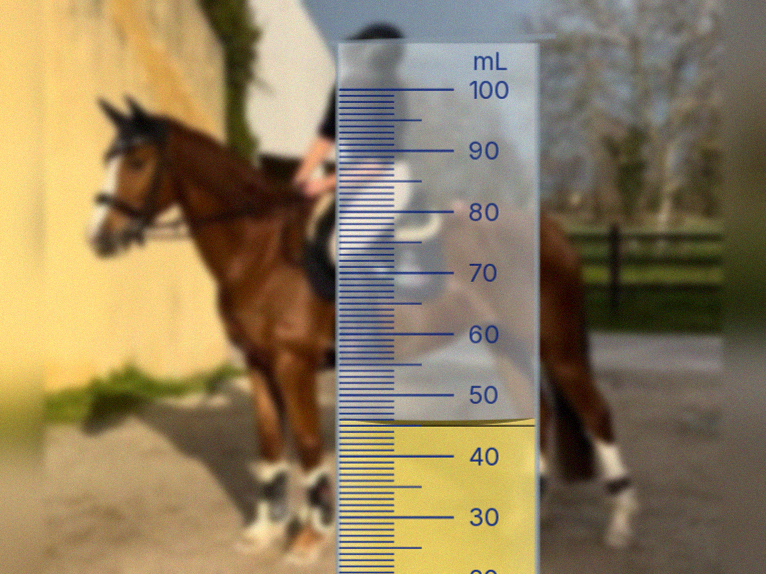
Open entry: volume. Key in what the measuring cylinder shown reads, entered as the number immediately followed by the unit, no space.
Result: 45mL
